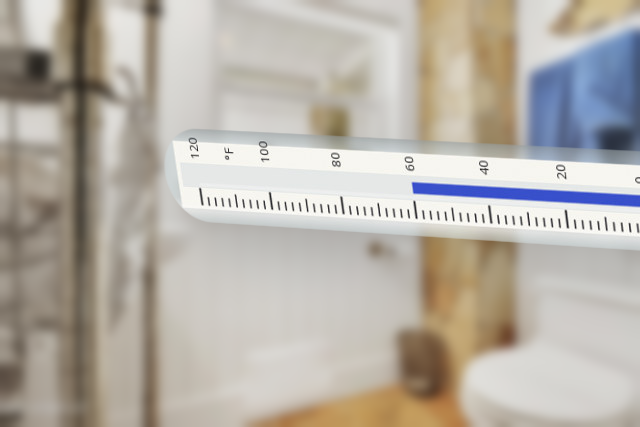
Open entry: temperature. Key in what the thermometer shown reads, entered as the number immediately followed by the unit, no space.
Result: 60°F
